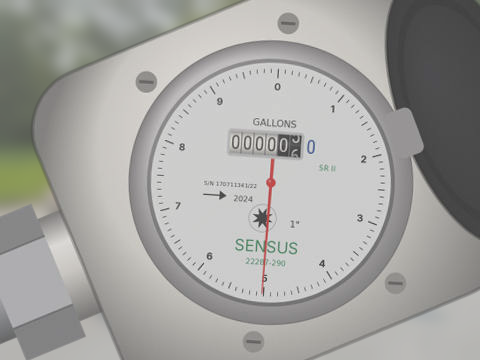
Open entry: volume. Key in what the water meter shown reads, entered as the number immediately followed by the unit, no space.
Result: 55.0gal
